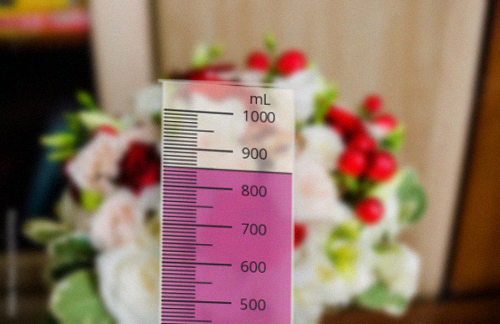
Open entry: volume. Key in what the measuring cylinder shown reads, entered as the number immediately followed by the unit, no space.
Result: 850mL
